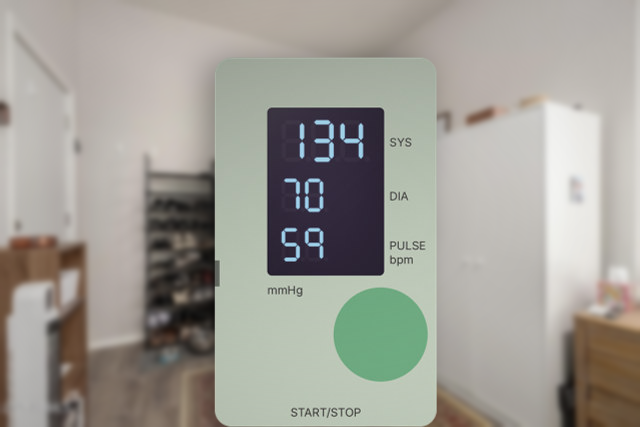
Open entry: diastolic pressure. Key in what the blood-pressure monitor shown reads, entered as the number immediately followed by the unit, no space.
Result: 70mmHg
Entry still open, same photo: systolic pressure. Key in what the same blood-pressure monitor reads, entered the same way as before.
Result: 134mmHg
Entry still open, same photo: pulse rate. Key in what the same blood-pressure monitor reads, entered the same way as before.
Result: 59bpm
